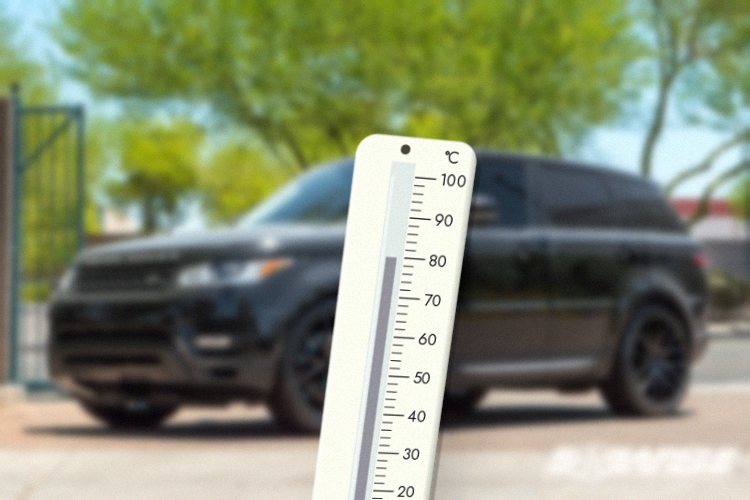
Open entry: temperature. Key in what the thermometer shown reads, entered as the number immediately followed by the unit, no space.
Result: 80°C
